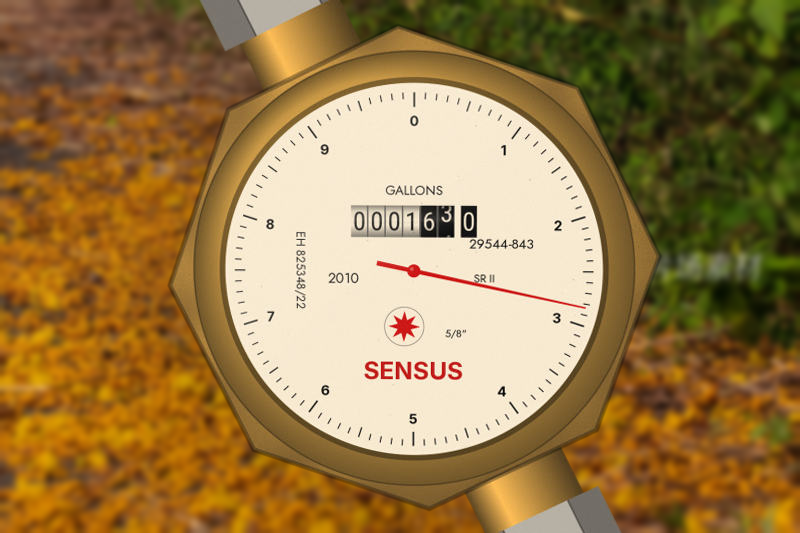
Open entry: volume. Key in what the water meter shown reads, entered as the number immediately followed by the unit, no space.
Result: 1632.8gal
